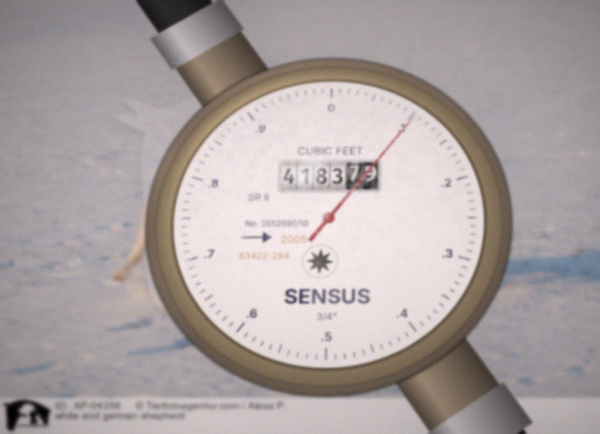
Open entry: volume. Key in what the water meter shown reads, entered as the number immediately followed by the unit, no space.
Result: 418379.10ft³
